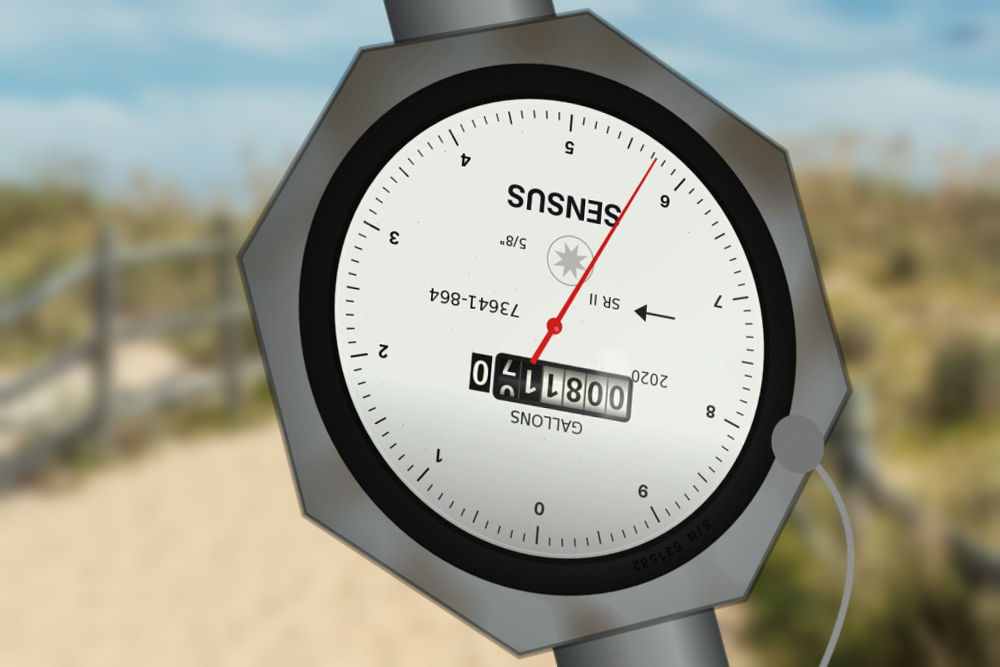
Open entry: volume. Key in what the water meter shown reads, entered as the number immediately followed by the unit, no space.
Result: 81165.7gal
